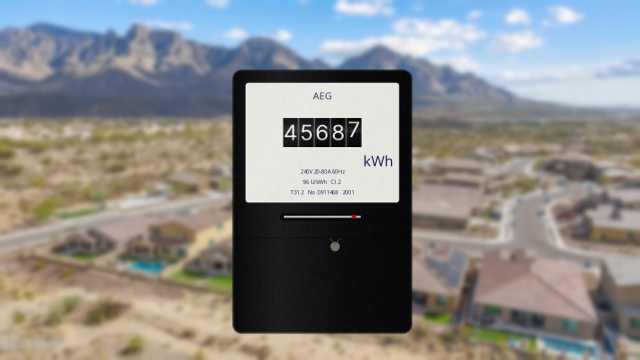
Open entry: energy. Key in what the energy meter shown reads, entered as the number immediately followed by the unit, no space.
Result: 45687kWh
